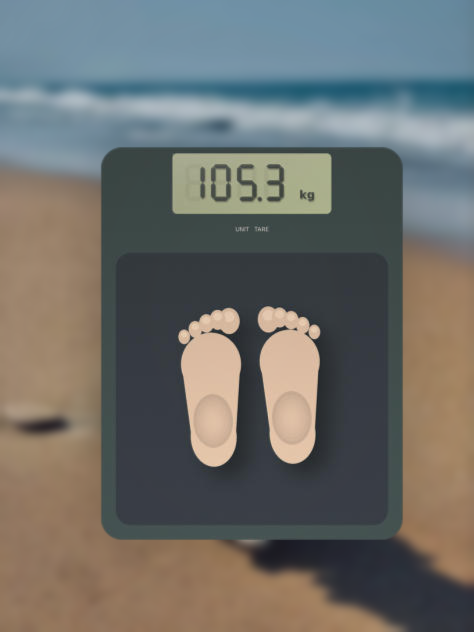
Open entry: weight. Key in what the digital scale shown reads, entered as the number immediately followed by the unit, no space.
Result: 105.3kg
